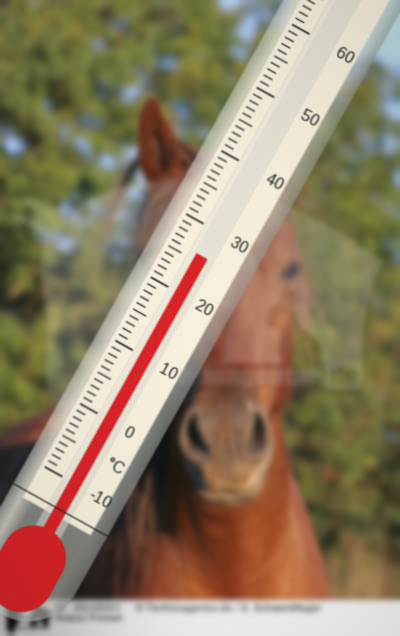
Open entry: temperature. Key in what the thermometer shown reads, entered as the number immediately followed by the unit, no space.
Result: 26°C
